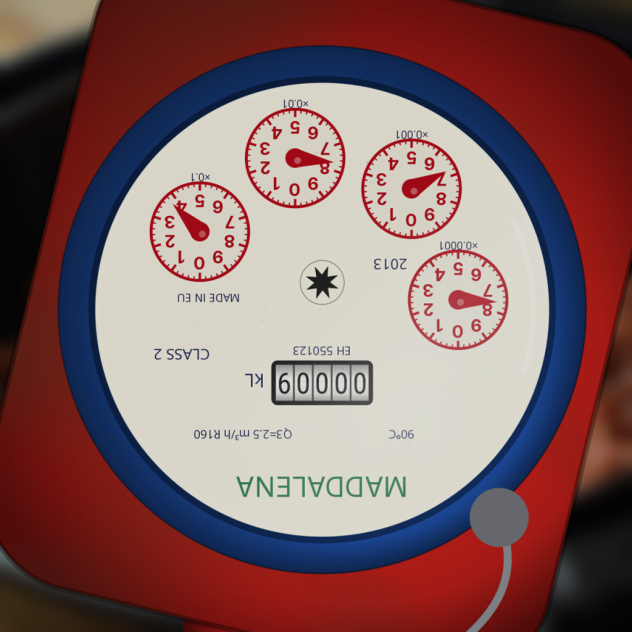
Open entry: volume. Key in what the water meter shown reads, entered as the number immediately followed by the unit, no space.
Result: 9.3767kL
